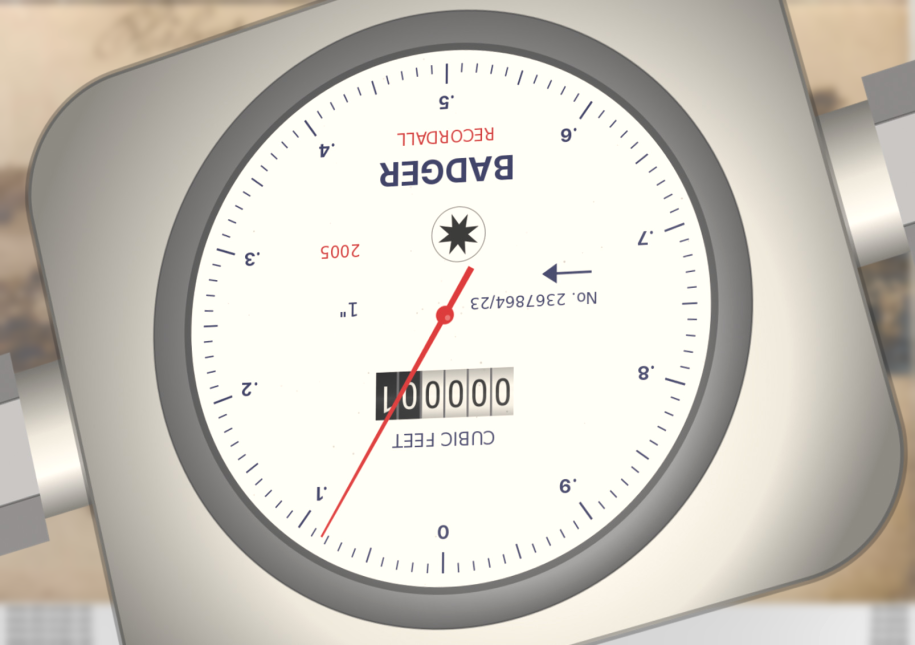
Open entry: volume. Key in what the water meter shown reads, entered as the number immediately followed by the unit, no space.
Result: 1.08ft³
